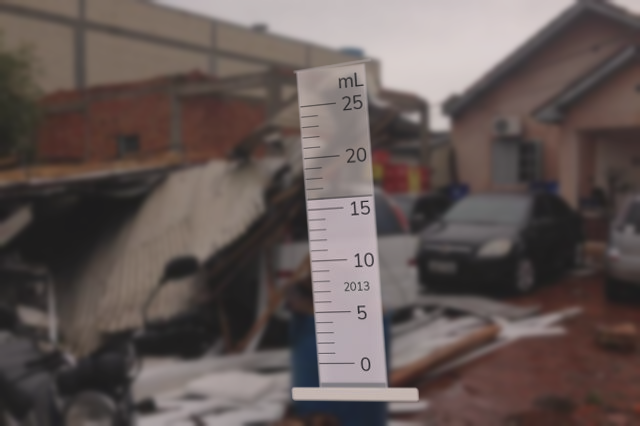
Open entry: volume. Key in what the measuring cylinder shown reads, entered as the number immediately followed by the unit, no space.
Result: 16mL
